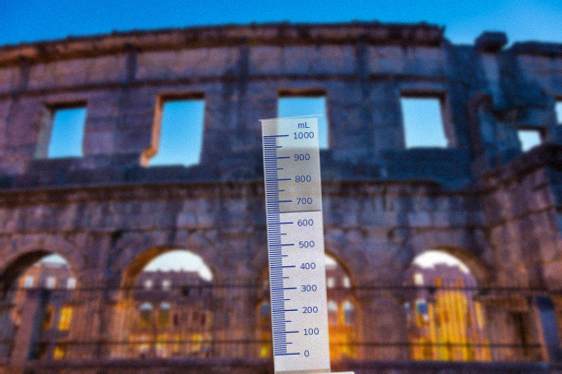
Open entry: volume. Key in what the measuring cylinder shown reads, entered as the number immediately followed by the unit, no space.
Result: 650mL
